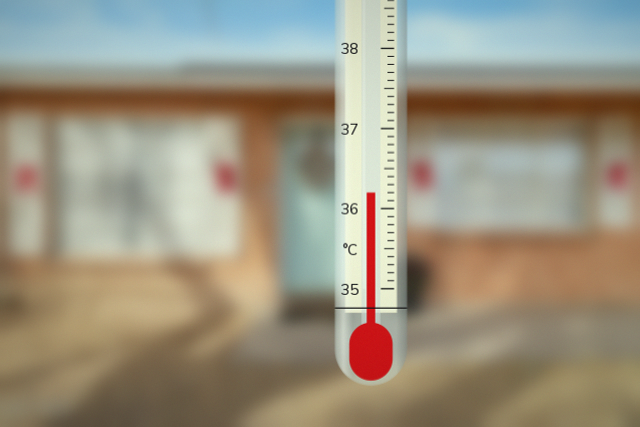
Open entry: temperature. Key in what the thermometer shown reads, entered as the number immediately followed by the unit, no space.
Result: 36.2°C
